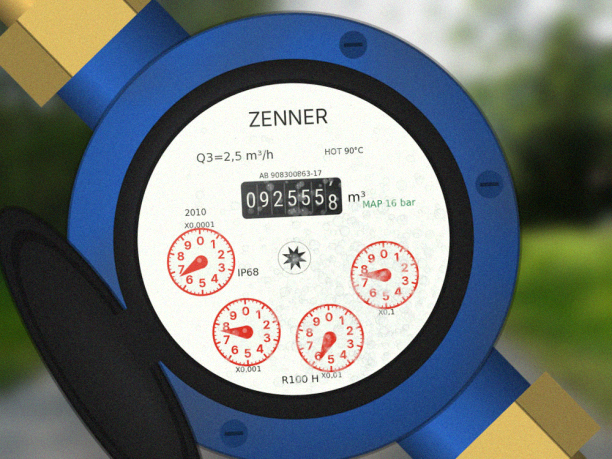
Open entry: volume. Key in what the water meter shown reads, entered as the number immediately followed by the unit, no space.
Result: 925557.7576m³
